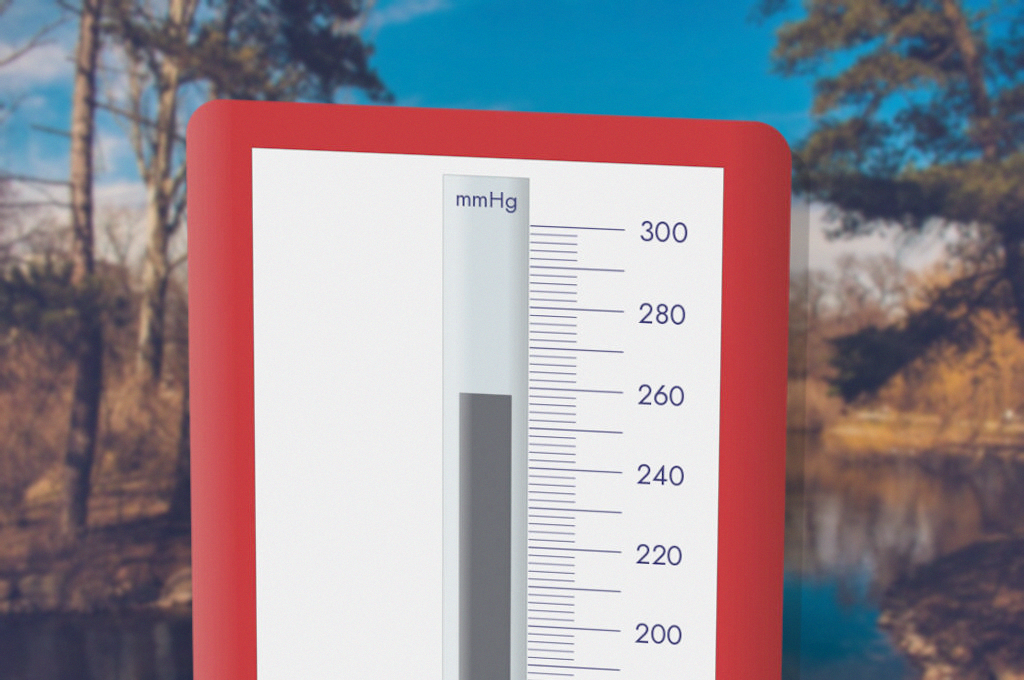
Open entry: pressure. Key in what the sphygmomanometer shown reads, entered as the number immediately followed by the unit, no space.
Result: 258mmHg
